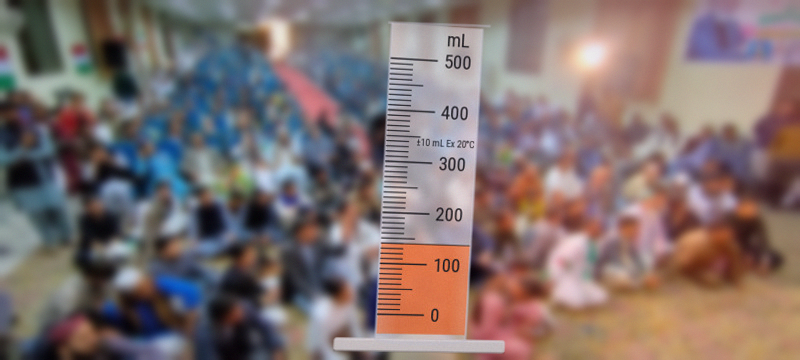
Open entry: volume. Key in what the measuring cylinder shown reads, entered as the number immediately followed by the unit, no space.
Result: 140mL
